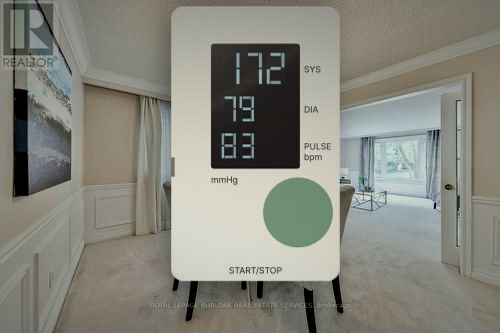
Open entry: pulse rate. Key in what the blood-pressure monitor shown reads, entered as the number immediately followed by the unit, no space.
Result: 83bpm
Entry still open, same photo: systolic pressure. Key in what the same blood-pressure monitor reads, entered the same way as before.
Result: 172mmHg
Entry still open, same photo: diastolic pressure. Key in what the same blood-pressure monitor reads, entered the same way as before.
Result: 79mmHg
